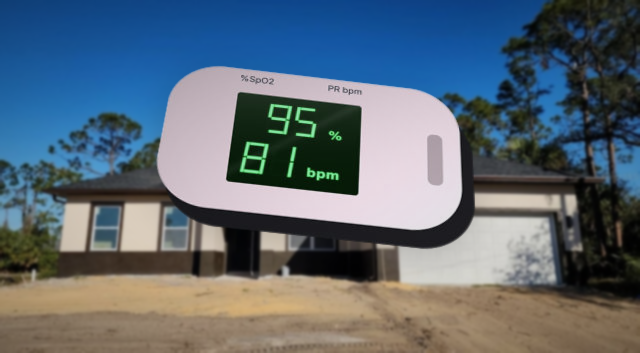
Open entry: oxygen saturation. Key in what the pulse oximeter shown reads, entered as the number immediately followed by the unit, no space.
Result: 95%
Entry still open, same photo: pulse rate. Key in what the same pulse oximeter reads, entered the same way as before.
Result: 81bpm
